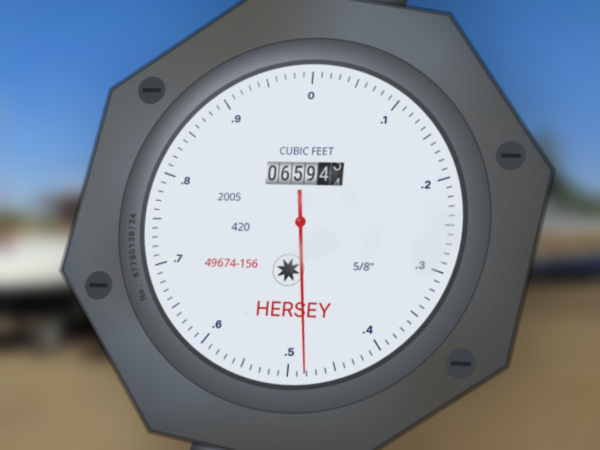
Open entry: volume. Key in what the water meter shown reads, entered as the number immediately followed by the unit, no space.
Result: 65943.48ft³
